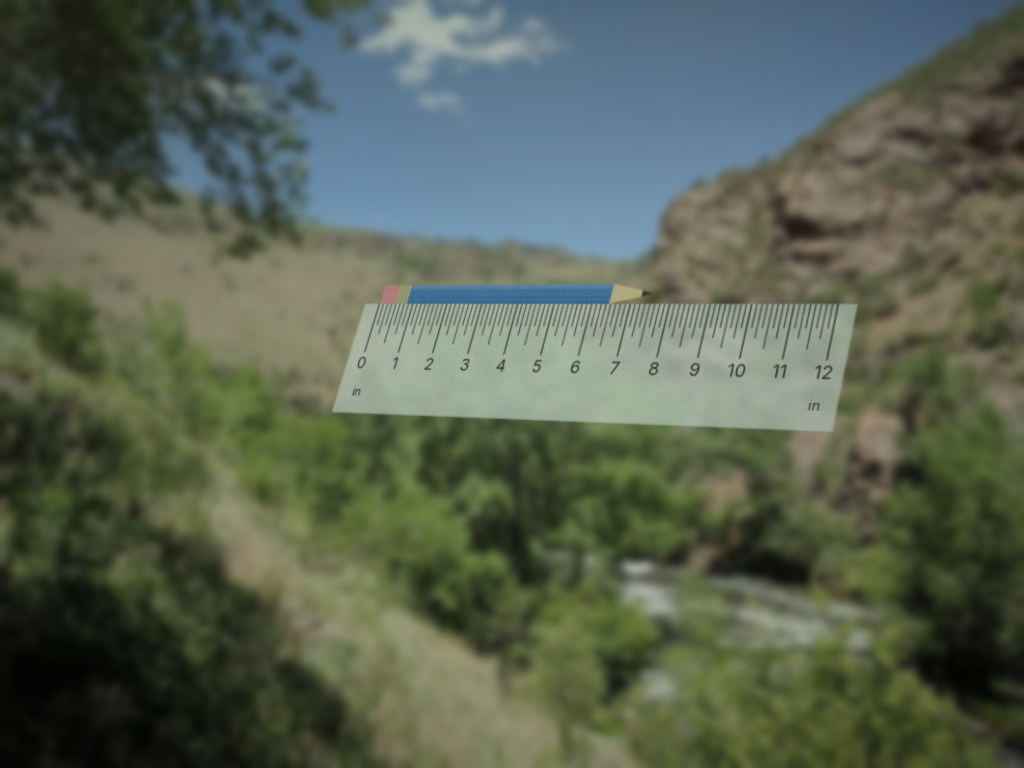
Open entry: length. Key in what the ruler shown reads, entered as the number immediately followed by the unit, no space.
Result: 7.5in
